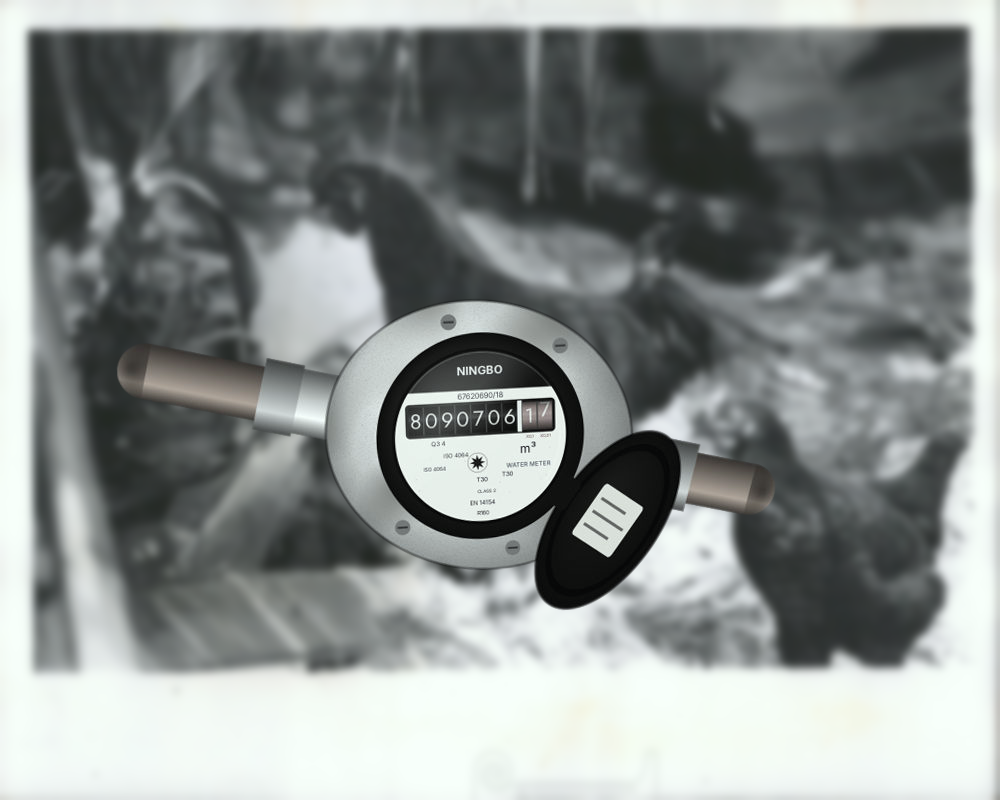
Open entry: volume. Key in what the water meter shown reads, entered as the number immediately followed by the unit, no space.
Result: 8090706.17m³
